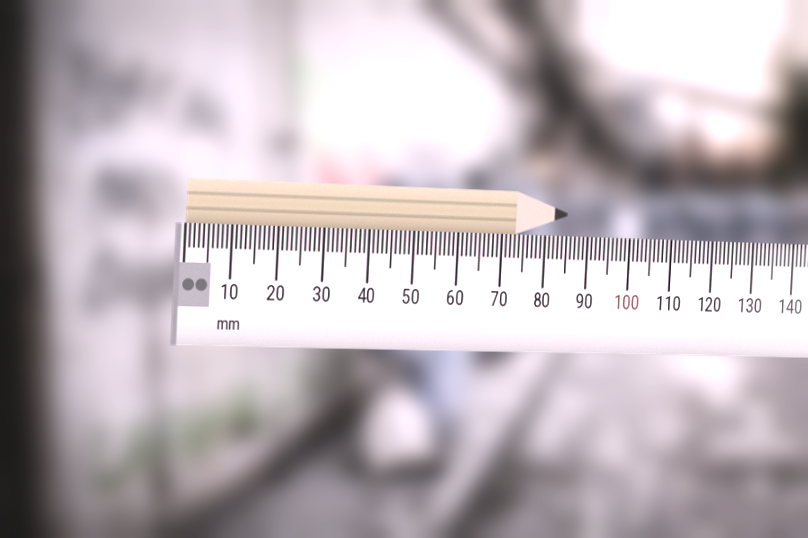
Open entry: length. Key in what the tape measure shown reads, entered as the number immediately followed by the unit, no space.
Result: 85mm
